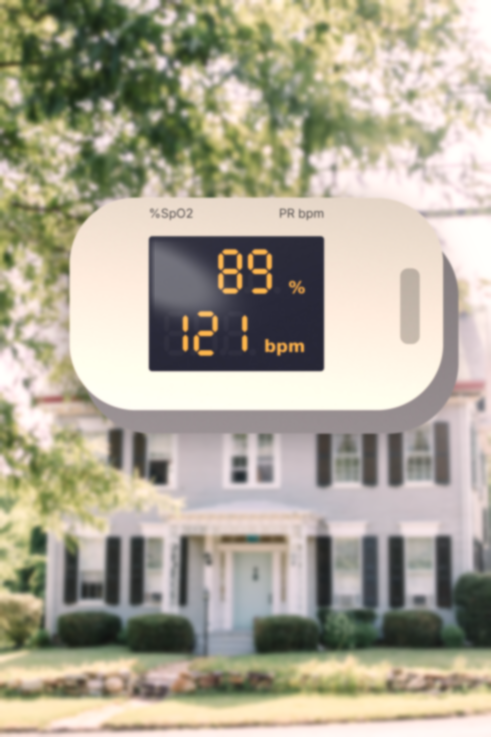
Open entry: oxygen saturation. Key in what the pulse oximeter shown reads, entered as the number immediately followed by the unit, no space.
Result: 89%
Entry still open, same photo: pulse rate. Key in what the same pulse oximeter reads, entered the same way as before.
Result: 121bpm
